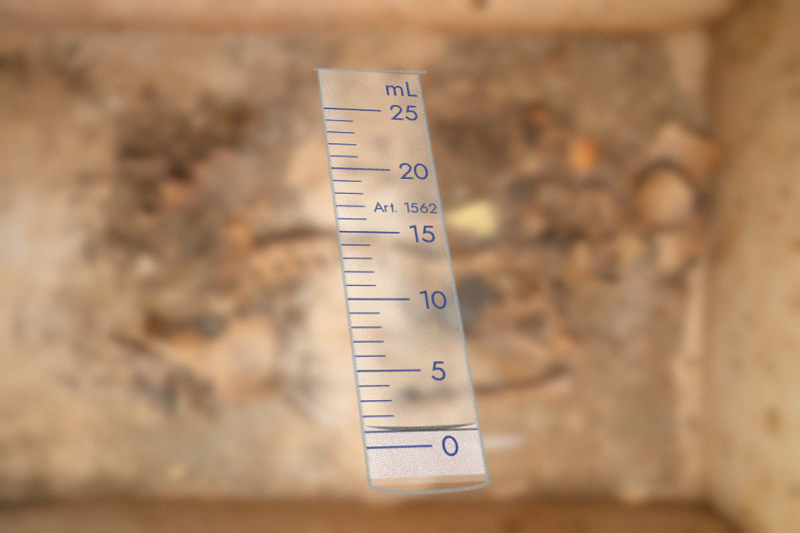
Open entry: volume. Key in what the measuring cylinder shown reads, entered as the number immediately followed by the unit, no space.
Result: 1mL
